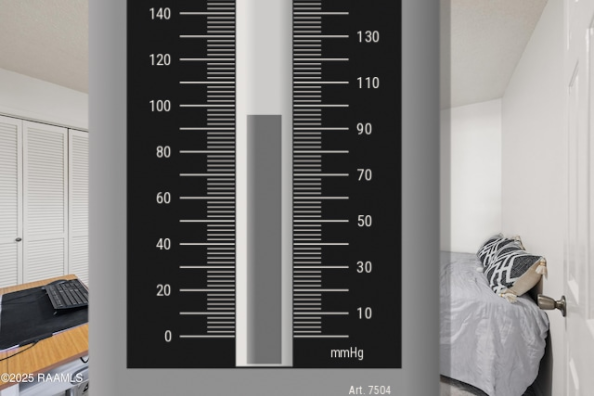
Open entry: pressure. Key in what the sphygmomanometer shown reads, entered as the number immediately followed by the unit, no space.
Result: 96mmHg
